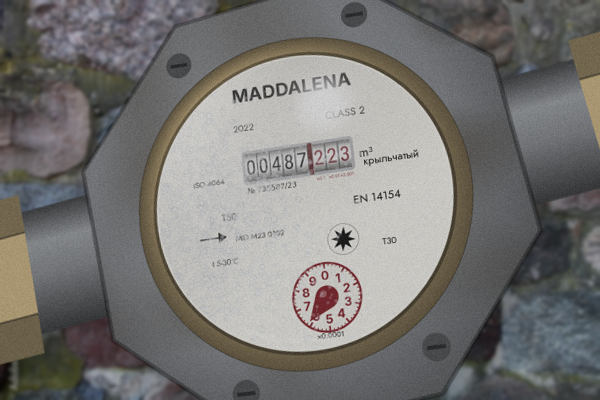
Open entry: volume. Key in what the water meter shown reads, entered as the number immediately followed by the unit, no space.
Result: 487.2236m³
